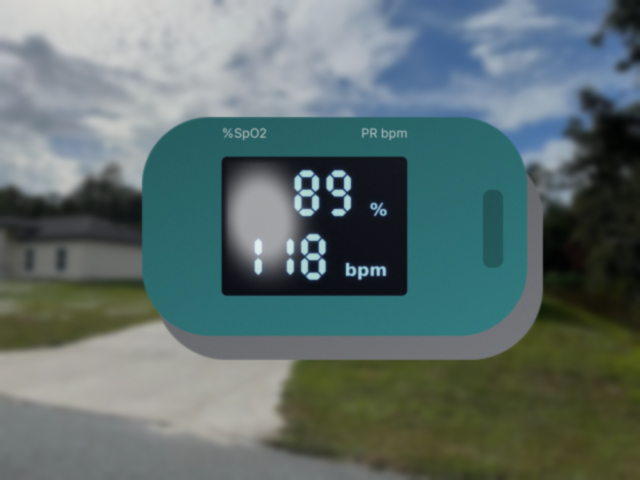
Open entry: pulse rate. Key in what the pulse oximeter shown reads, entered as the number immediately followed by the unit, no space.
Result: 118bpm
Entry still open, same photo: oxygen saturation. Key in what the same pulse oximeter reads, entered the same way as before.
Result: 89%
